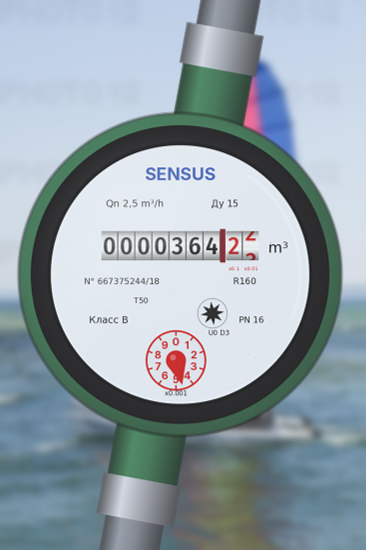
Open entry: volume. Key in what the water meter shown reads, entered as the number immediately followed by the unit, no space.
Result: 364.224m³
